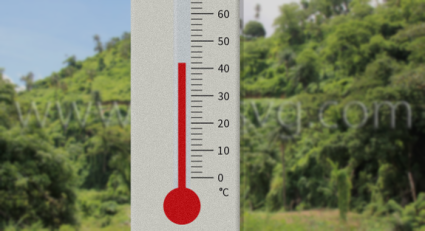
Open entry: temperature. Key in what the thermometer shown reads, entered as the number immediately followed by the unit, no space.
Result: 42°C
